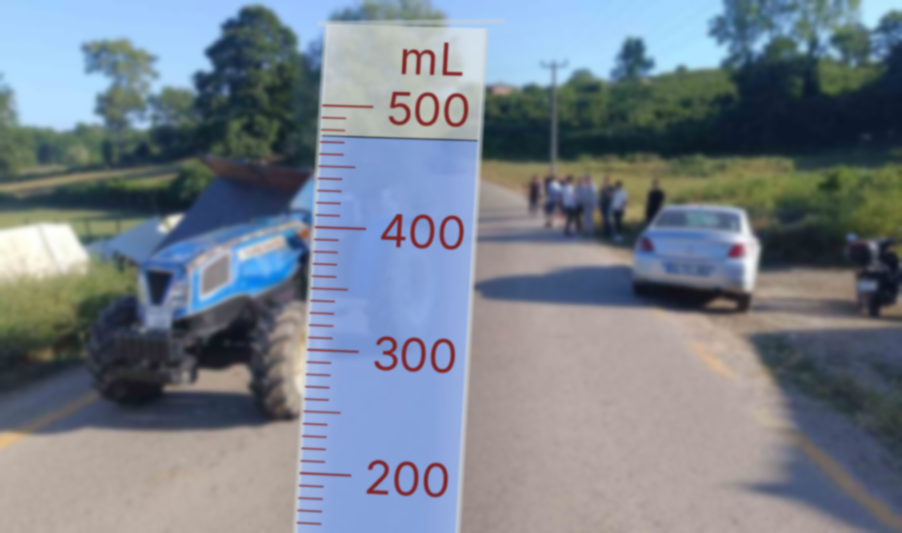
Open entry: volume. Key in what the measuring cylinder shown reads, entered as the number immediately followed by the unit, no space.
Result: 475mL
